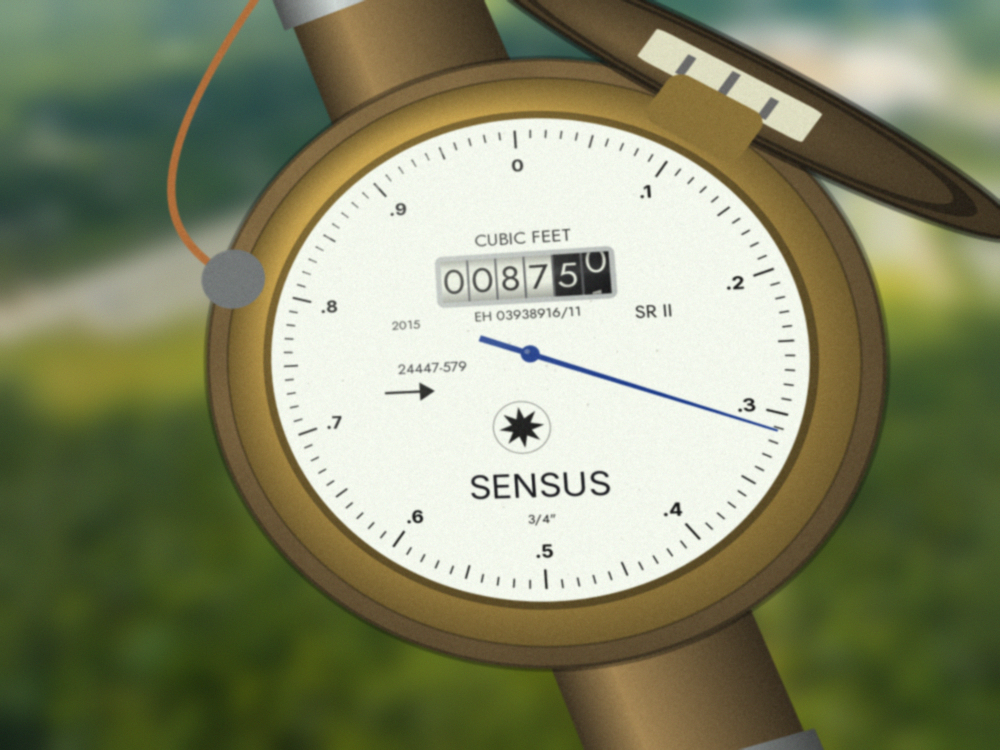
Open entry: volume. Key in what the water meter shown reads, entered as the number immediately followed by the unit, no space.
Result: 8750.31ft³
